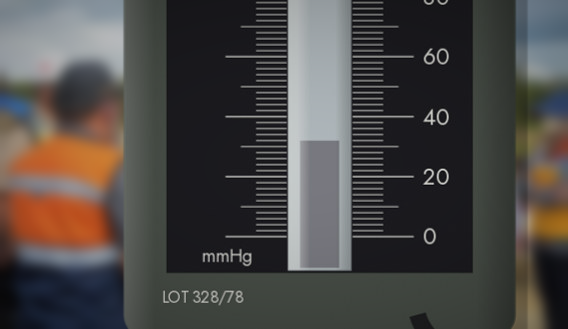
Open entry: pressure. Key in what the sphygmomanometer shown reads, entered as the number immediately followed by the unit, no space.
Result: 32mmHg
